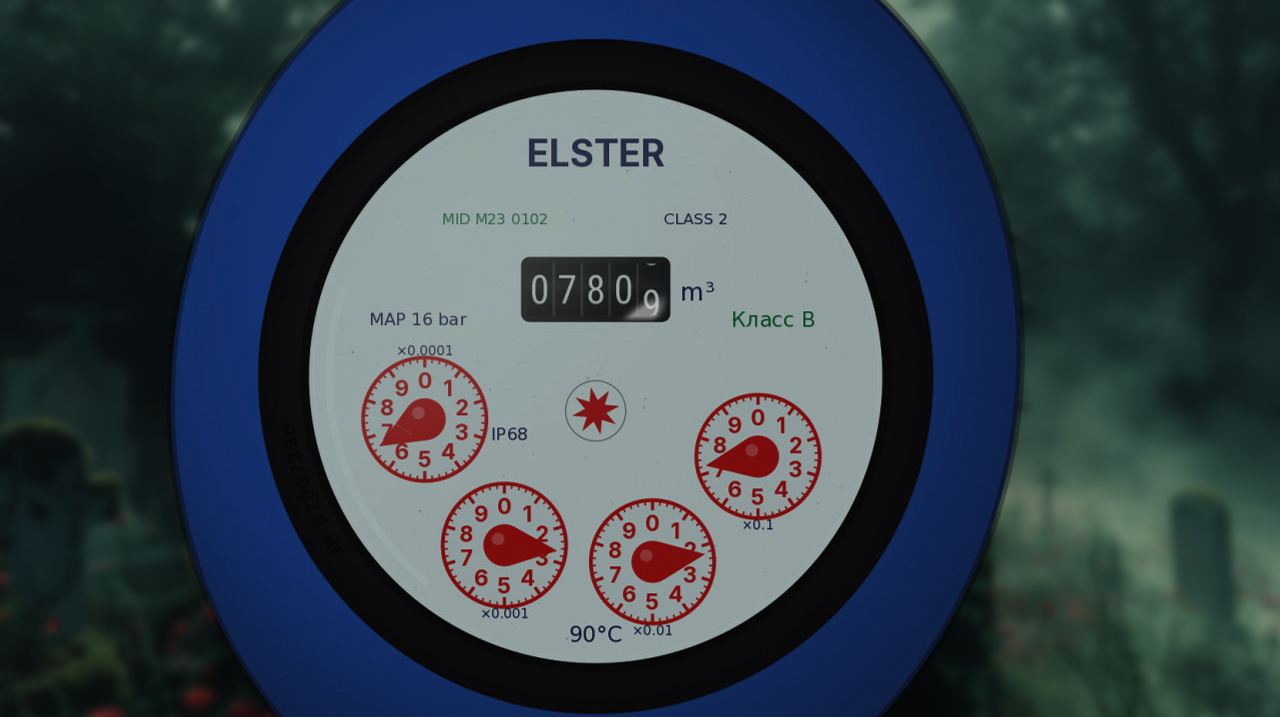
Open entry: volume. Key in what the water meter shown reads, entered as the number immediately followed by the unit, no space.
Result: 7808.7226m³
